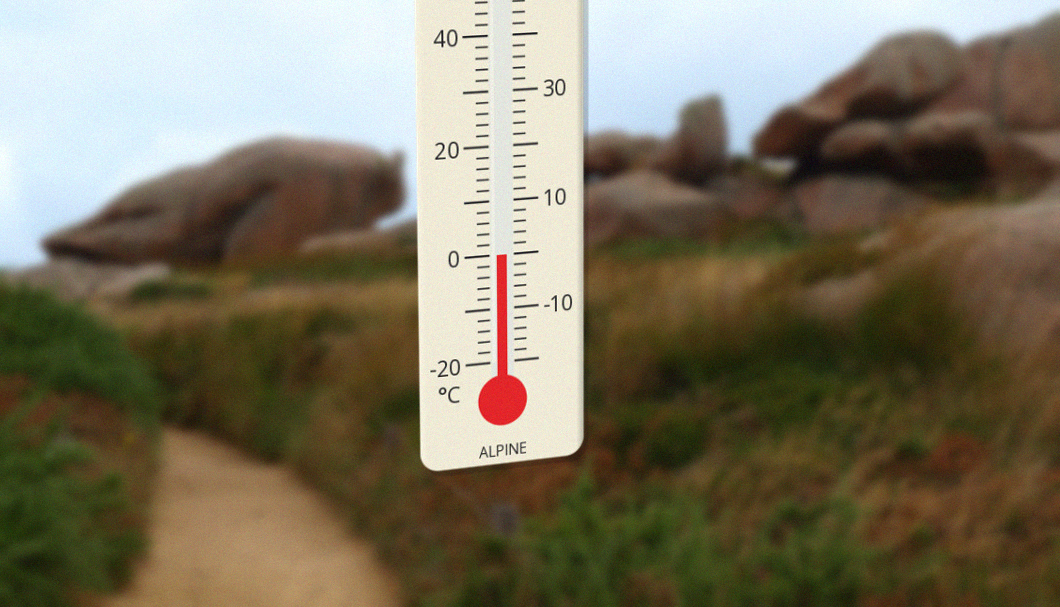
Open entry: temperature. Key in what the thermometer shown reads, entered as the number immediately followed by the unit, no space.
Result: 0°C
